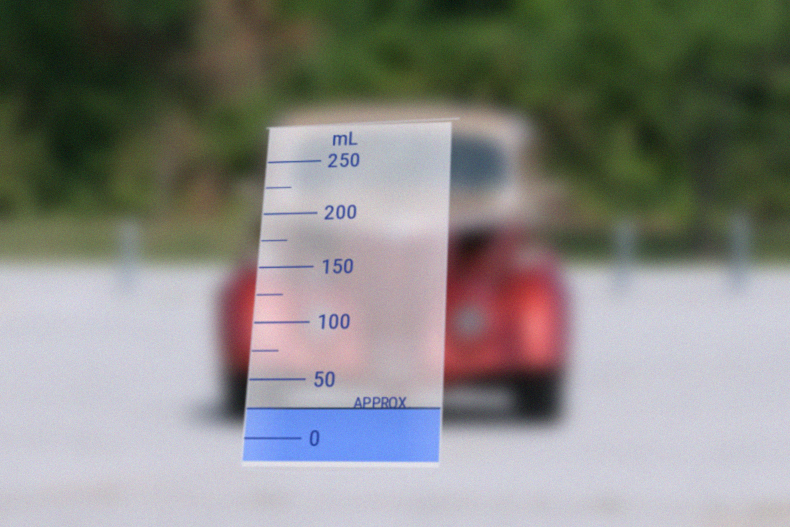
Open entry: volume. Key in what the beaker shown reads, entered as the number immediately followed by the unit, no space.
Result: 25mL
